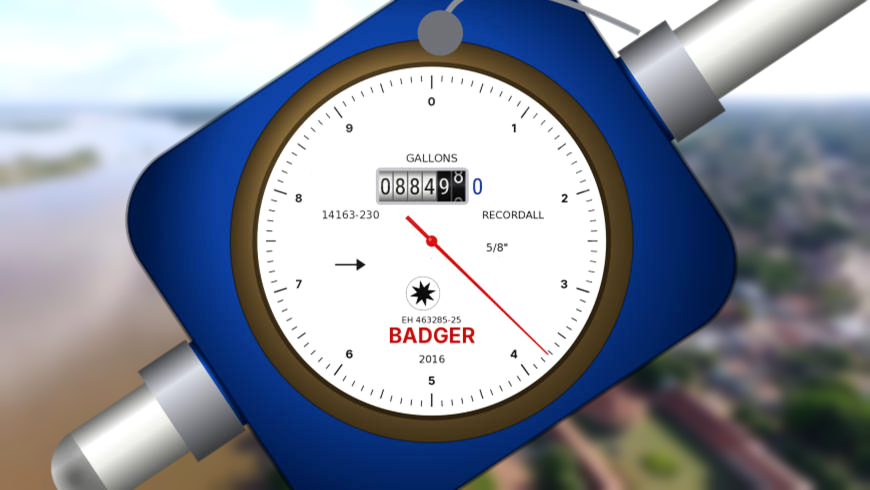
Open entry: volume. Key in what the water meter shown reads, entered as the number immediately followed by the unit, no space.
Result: 884983.7gal
